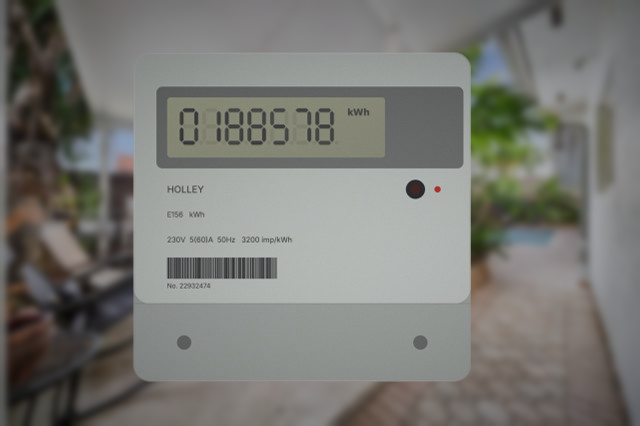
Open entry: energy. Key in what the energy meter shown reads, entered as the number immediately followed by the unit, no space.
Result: 188578kWh
